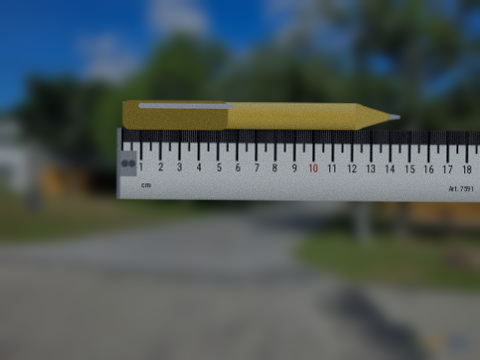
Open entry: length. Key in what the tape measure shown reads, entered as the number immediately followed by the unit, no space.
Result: 14.5cm
